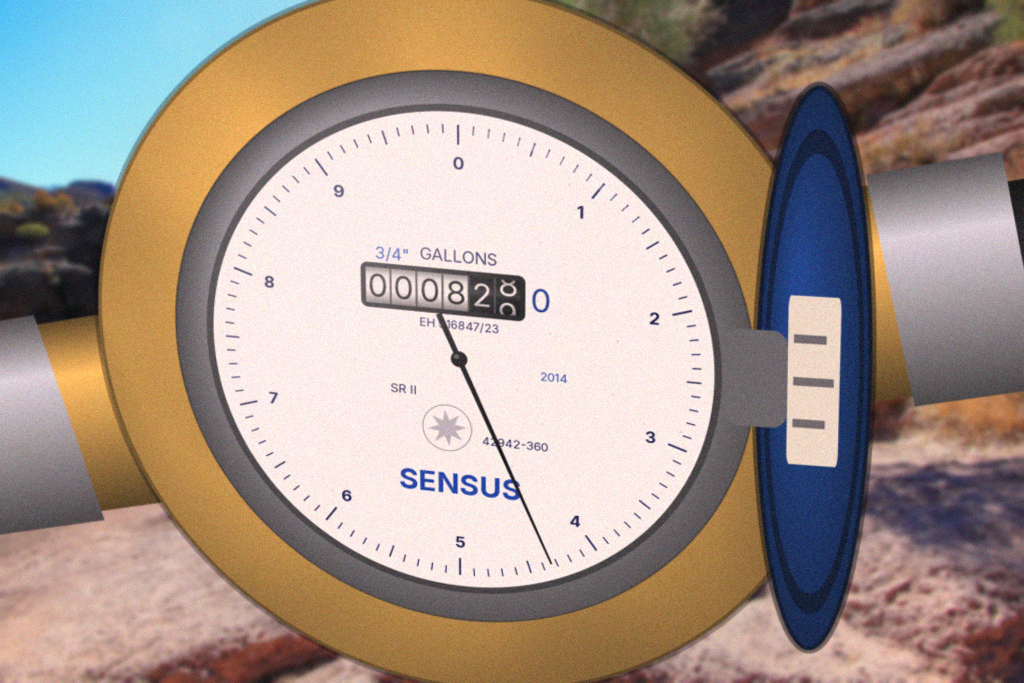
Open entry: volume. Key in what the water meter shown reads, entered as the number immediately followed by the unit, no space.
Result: 8284.3gal
